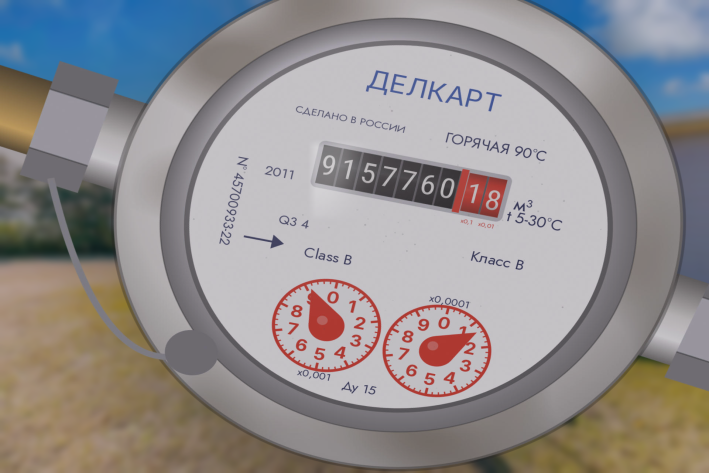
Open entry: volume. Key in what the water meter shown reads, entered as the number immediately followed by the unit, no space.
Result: 9157760.1791m³
